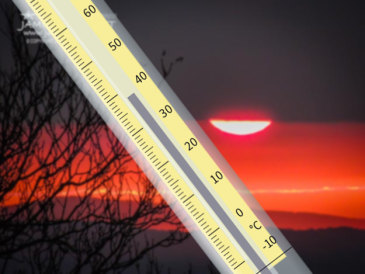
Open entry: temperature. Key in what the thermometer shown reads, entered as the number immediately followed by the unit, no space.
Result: 38°C
